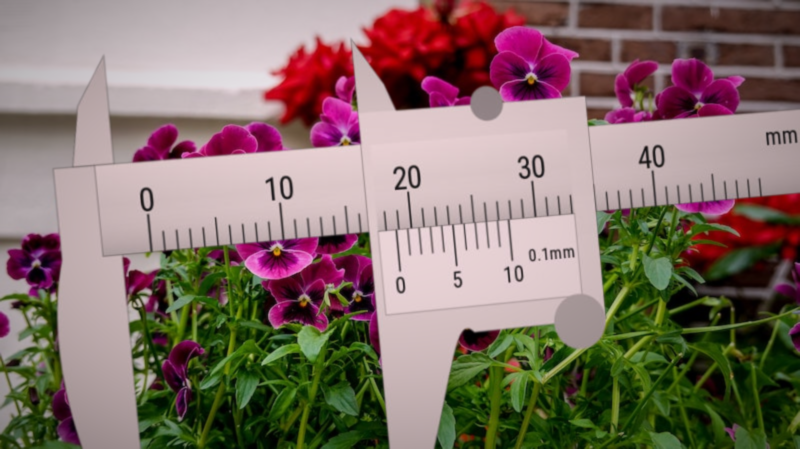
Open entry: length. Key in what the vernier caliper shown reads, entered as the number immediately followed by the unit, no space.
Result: 18.8mm
